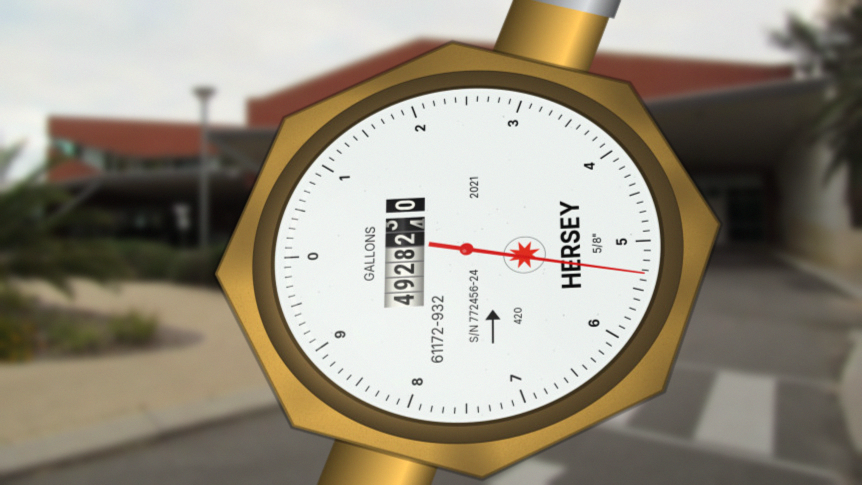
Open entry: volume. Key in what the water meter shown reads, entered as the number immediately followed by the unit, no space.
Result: 4928235.3gal
